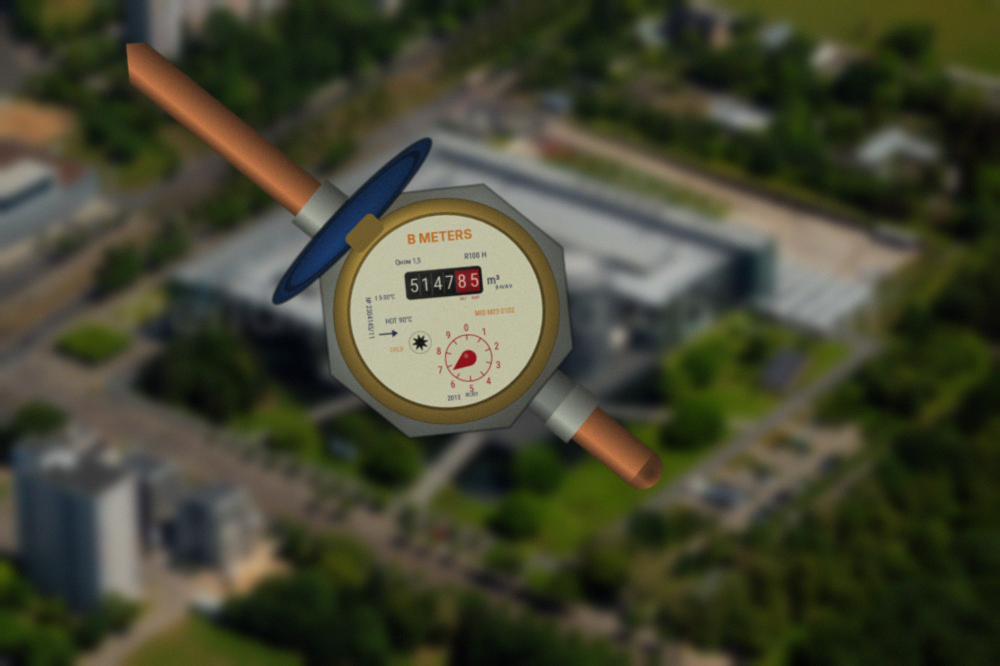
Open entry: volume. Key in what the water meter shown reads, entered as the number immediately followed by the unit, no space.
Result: 5147.856m³
